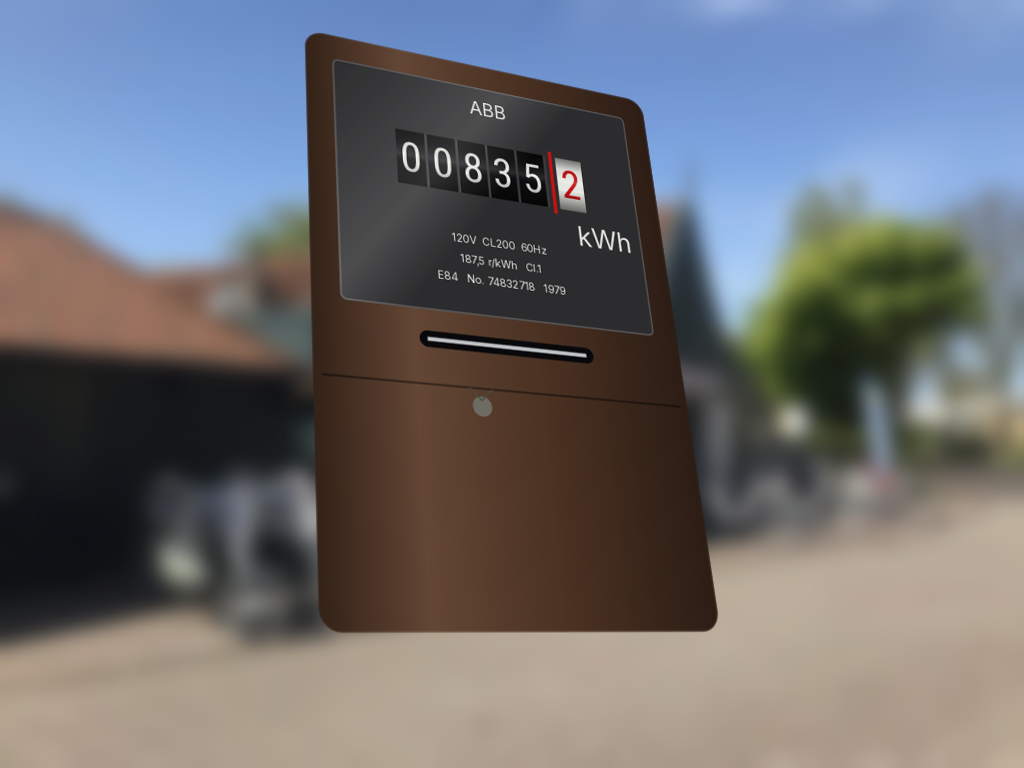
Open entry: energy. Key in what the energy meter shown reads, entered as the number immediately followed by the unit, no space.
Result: 835.2kWh
